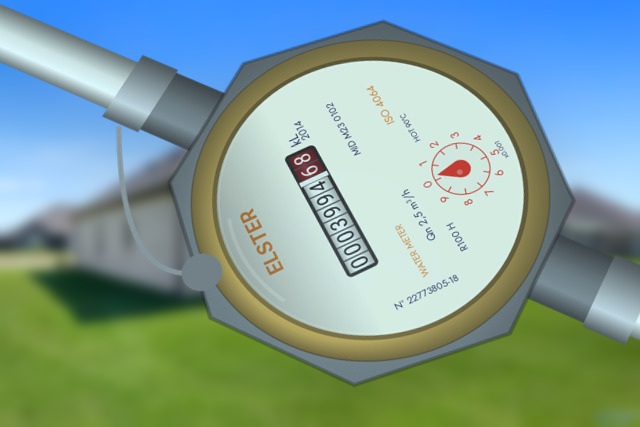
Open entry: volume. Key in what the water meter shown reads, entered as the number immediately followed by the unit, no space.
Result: 3994.680kL
